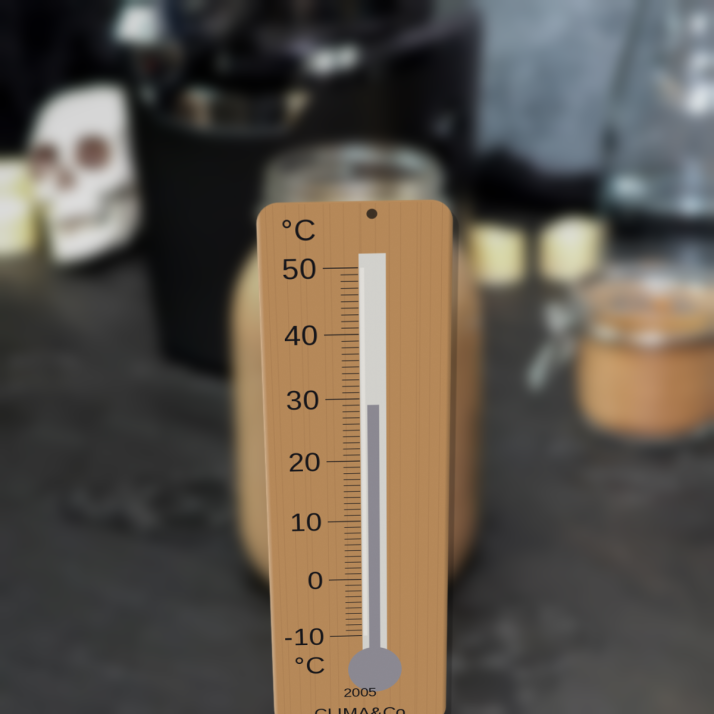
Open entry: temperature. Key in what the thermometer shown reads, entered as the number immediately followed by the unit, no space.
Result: 29°C
